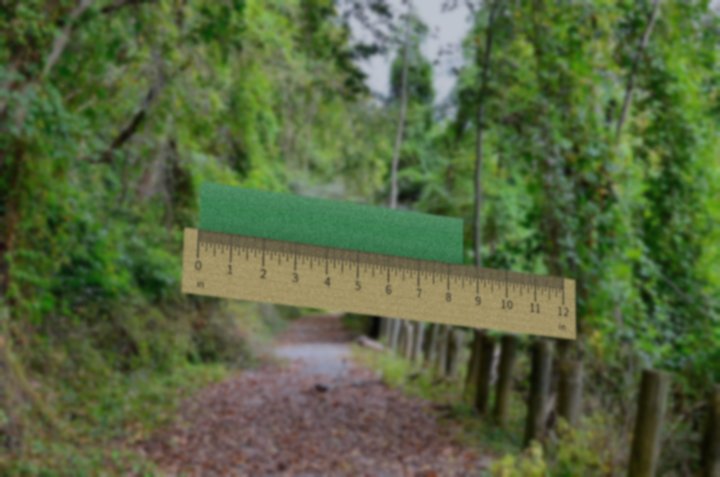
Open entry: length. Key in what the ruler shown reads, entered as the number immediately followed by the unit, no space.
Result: 8.5in
